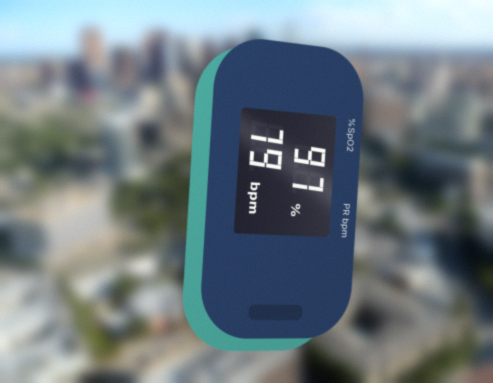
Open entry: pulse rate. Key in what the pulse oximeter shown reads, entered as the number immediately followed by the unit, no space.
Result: 79bpm
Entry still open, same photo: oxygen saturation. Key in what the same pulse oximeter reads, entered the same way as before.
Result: 97%
